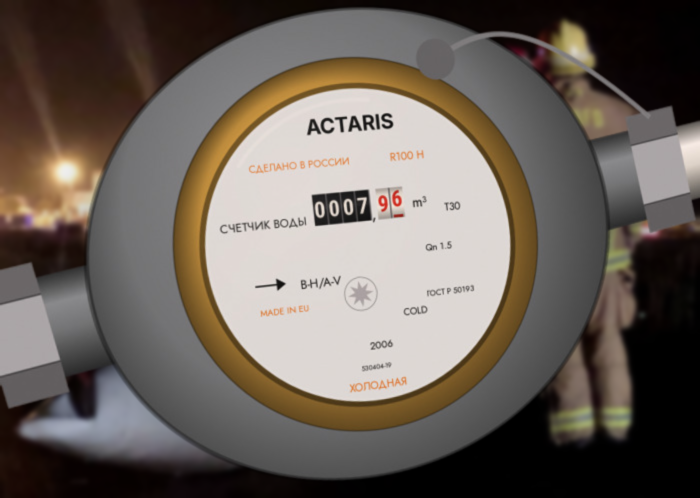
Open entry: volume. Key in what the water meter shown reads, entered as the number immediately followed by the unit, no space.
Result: 7.96m³
